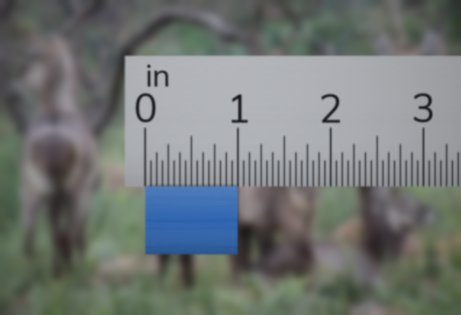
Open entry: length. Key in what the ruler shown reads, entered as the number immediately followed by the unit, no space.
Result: 1in
